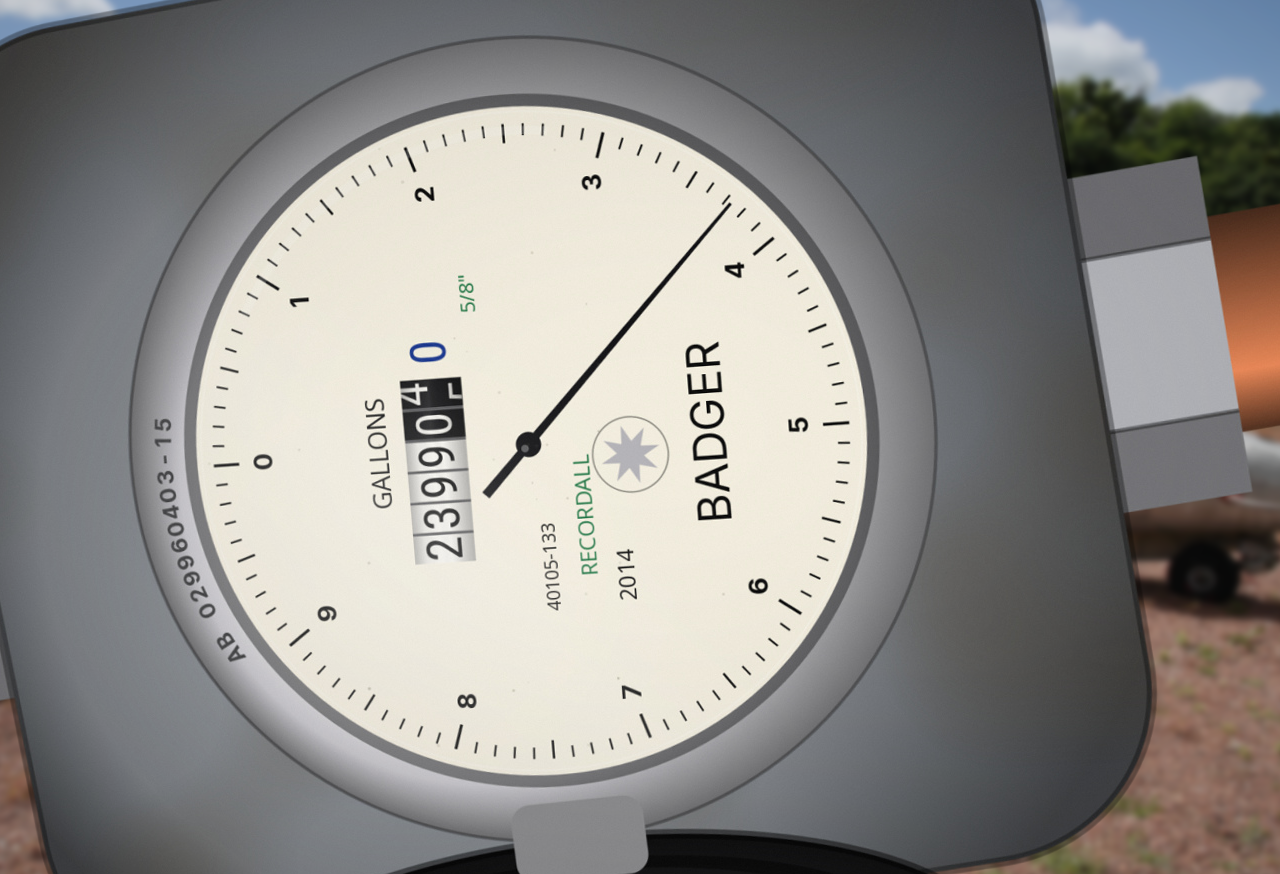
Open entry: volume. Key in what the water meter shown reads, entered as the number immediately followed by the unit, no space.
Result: 2399043.7gal
